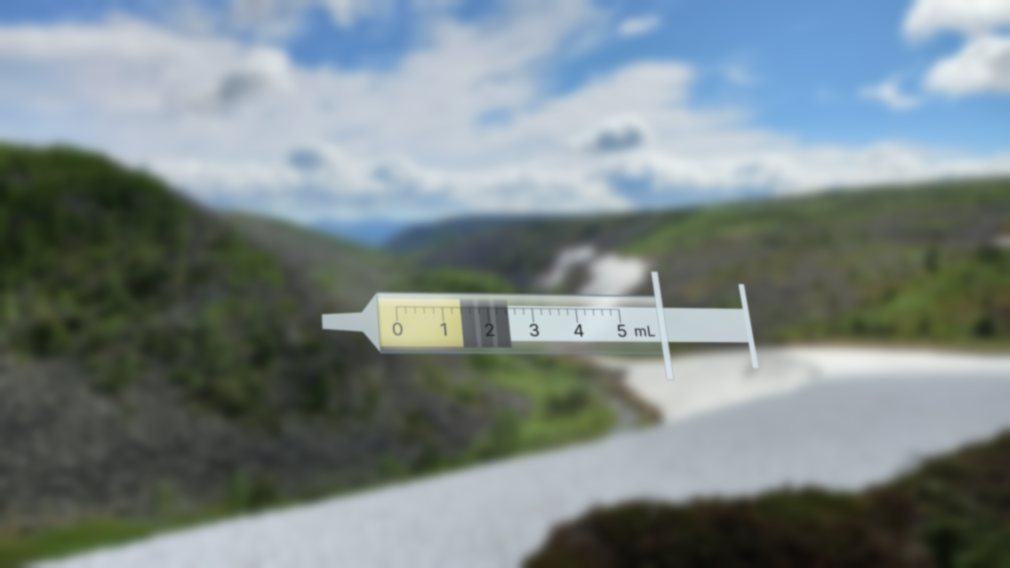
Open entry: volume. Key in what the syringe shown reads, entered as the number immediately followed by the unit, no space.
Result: 1.4mL
